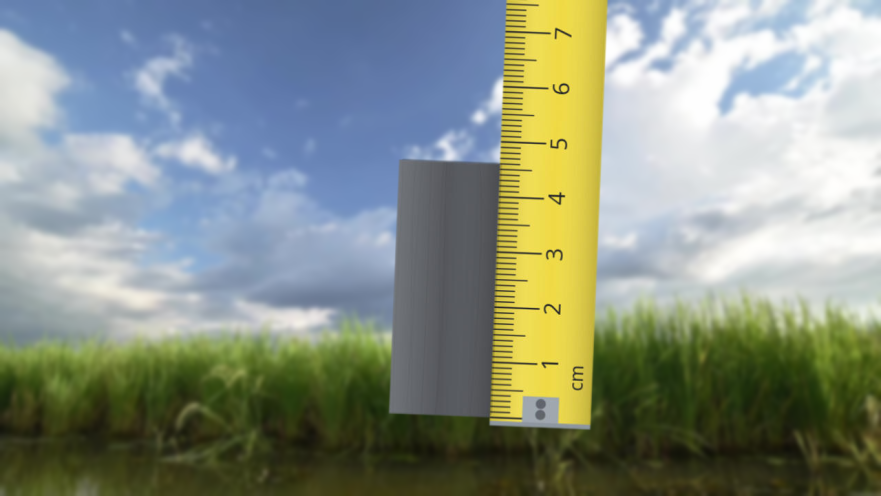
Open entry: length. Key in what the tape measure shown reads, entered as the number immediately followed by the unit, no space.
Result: 4.6cm
